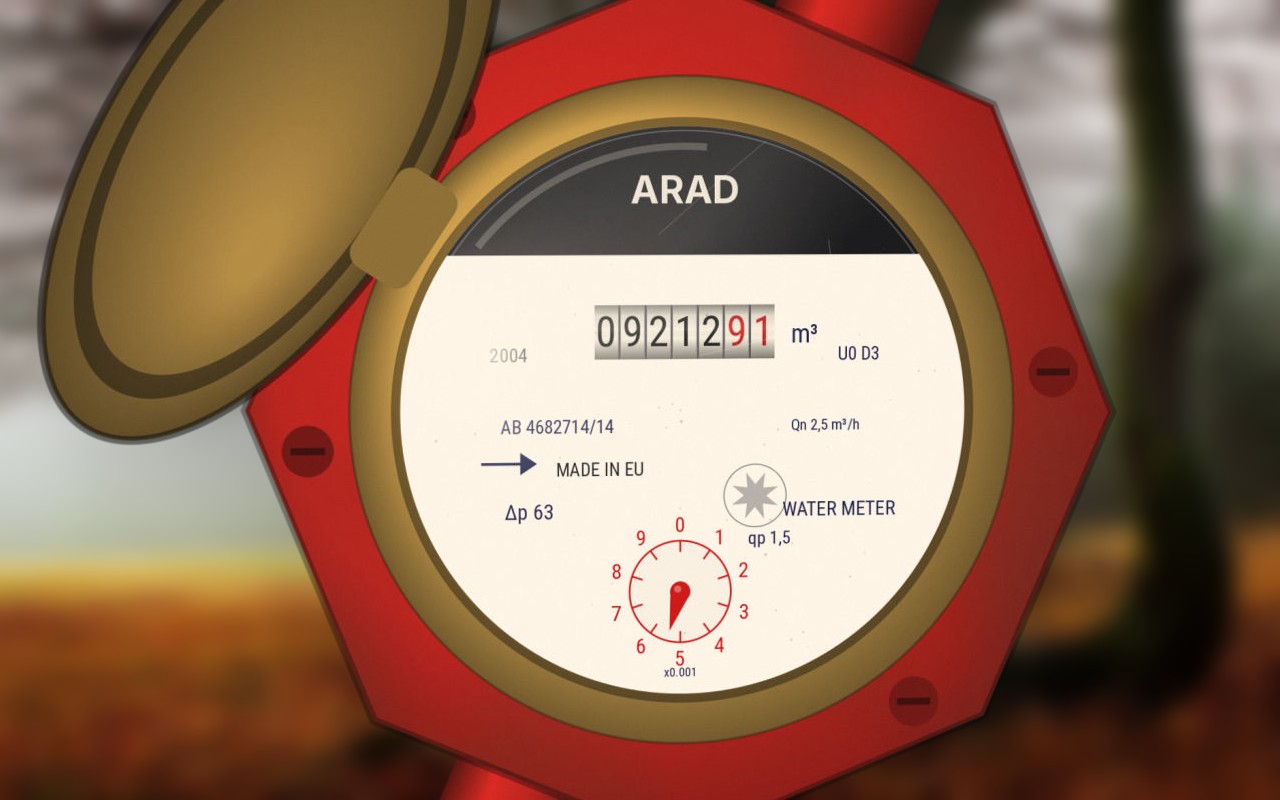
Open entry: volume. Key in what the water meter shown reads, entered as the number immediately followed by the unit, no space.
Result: 9212.915m³
